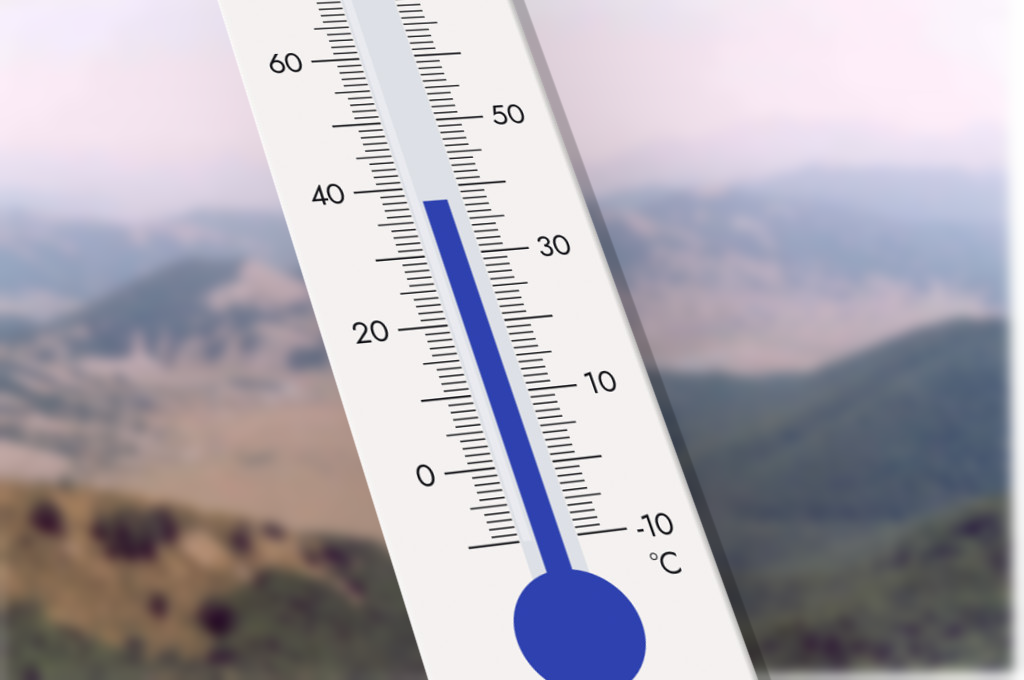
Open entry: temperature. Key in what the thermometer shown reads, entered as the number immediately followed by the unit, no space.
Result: 38°C
